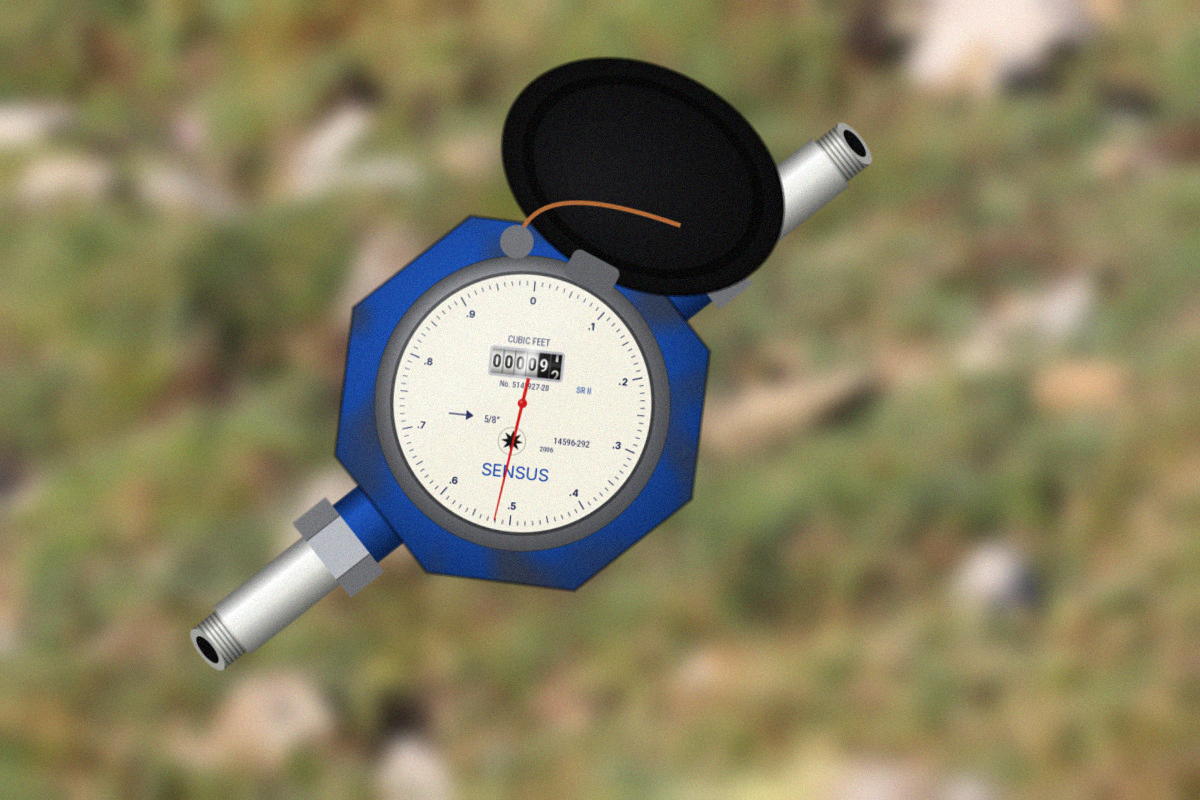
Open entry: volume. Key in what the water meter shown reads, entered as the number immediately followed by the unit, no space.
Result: 91.52ft³
